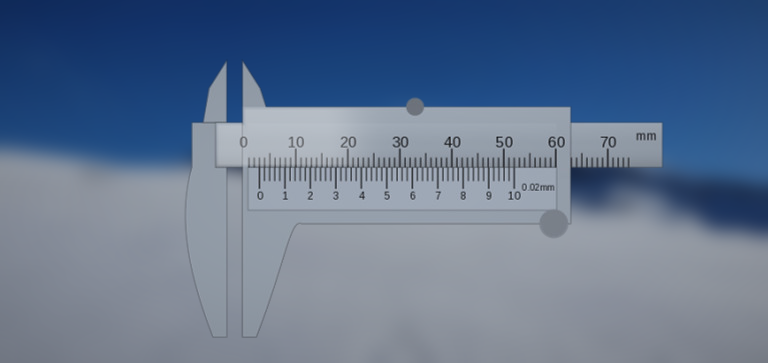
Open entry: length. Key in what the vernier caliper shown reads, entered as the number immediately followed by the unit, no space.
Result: 3.0mm
